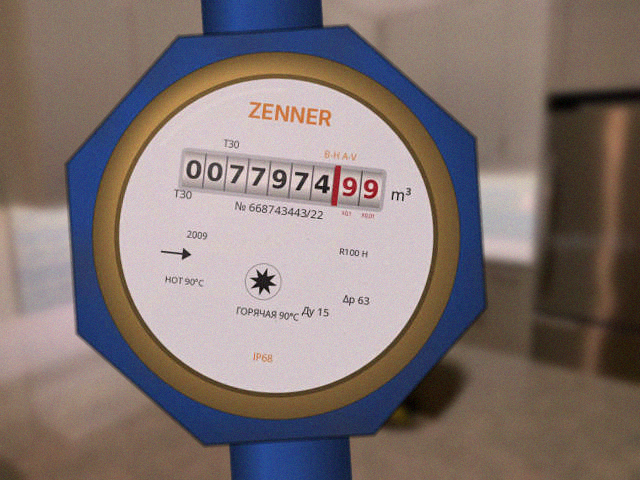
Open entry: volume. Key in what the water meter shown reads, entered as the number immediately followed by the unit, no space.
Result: 77974.99m³
